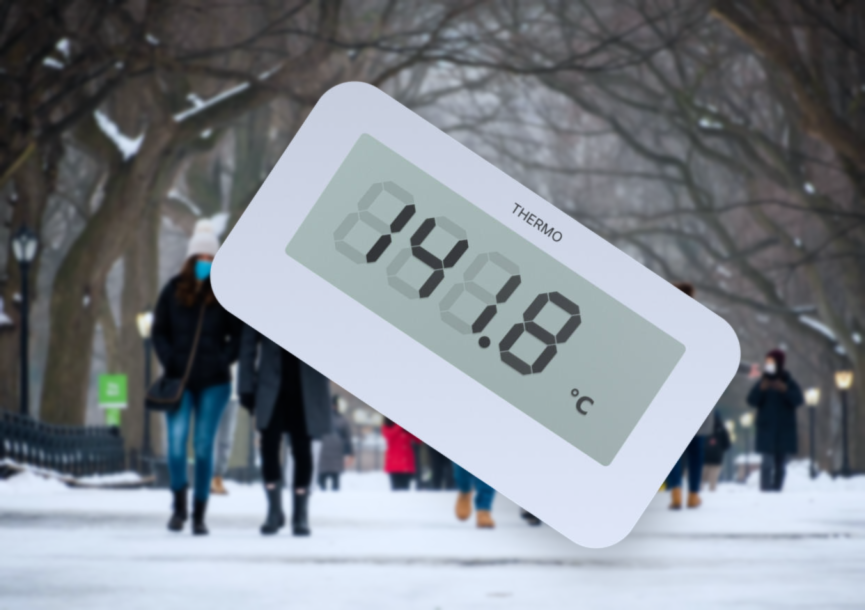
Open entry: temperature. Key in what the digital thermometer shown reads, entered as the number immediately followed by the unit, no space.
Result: 141.8°C
